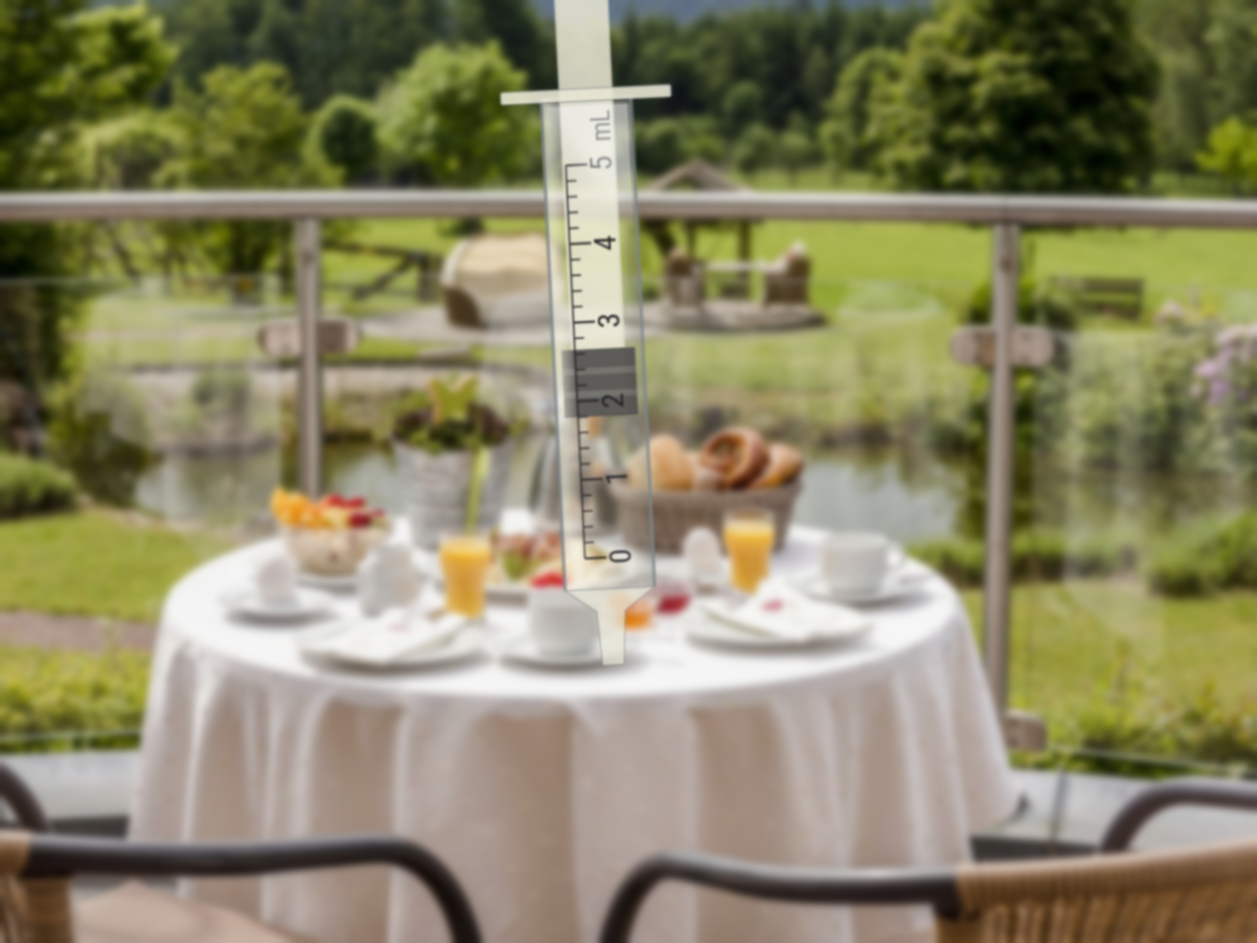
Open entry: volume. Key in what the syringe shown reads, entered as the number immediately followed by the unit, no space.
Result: 1.8mL
